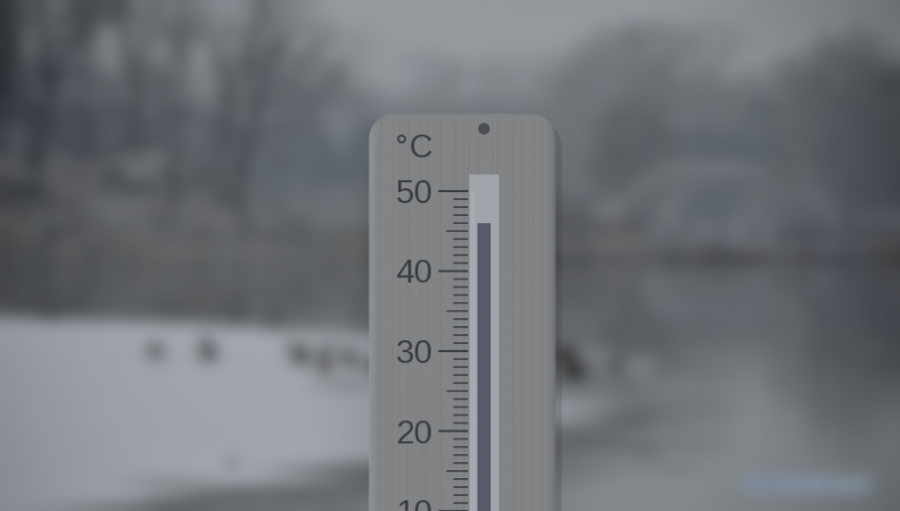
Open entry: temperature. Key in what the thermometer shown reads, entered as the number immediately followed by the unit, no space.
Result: 46°C
